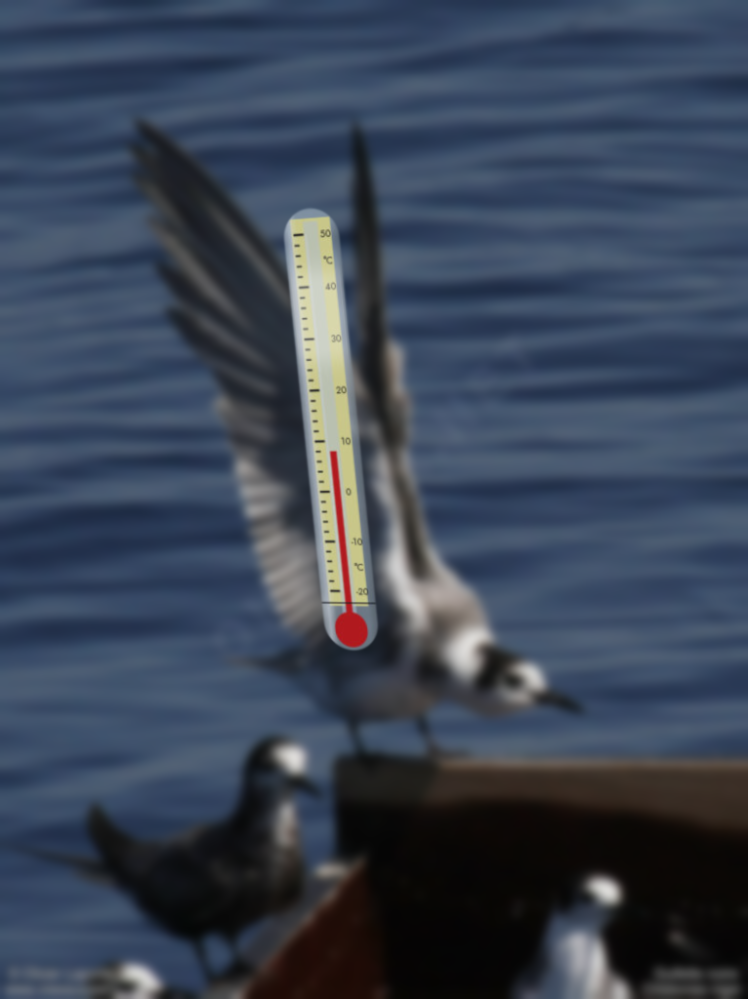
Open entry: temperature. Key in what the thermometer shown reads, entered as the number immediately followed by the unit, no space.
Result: 8°C
